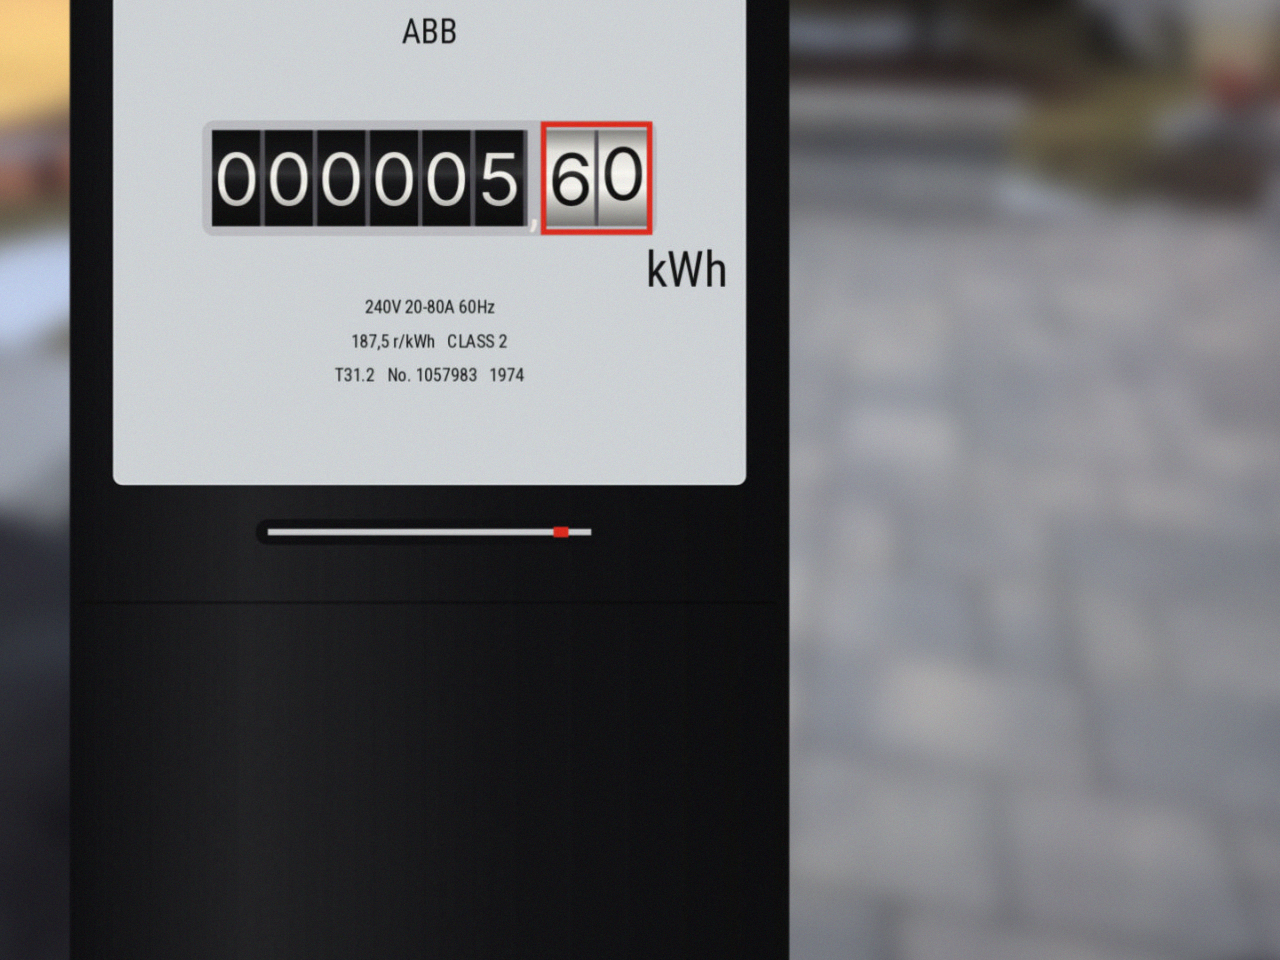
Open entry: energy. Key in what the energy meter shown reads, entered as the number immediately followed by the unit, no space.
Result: 5.60kWh
